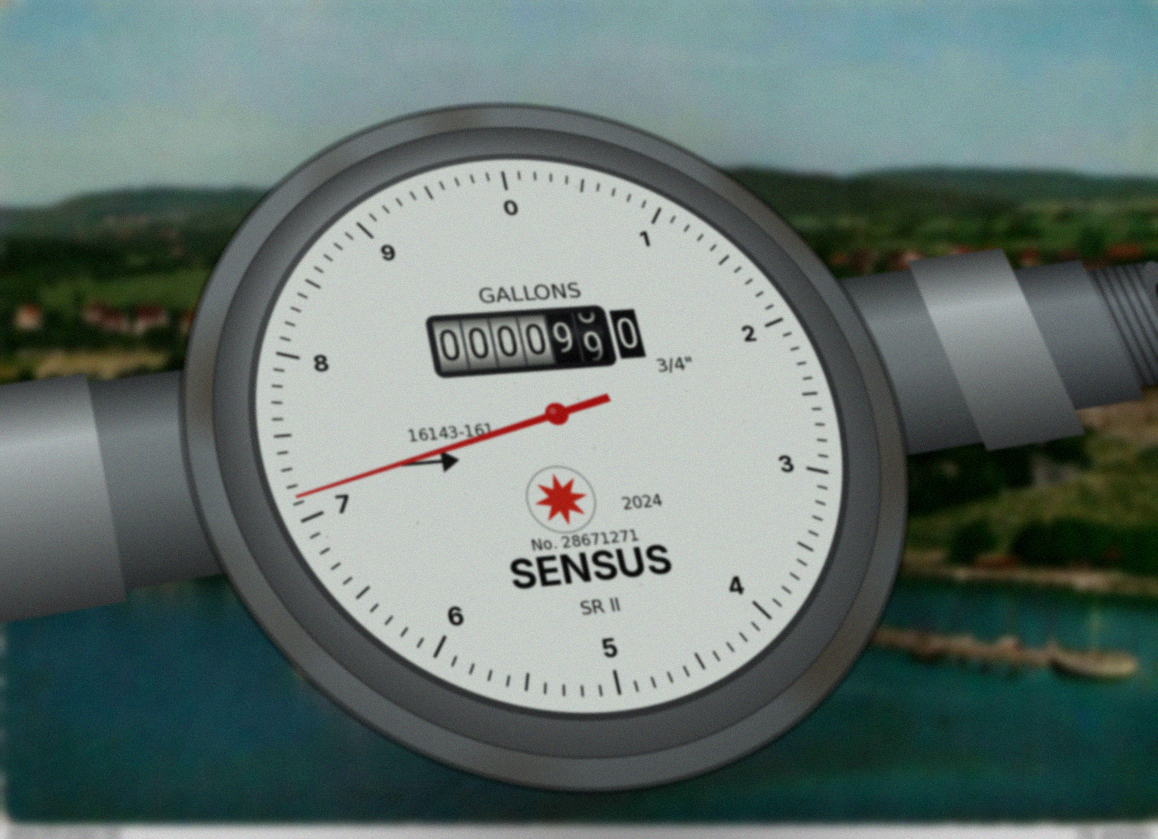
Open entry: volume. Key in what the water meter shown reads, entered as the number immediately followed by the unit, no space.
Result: 987.1gal
